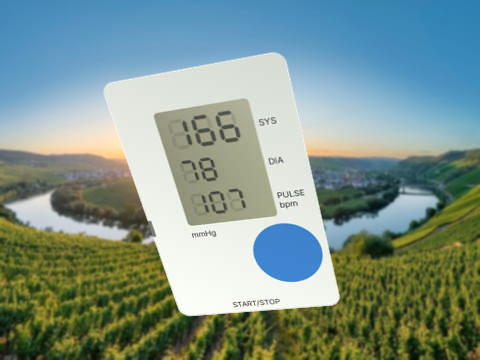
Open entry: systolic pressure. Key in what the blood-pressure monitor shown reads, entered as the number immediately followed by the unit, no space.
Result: 166mmHg
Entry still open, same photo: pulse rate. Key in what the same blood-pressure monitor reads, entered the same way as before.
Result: 107bpm
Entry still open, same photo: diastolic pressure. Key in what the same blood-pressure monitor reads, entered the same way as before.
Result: 78mmHg
